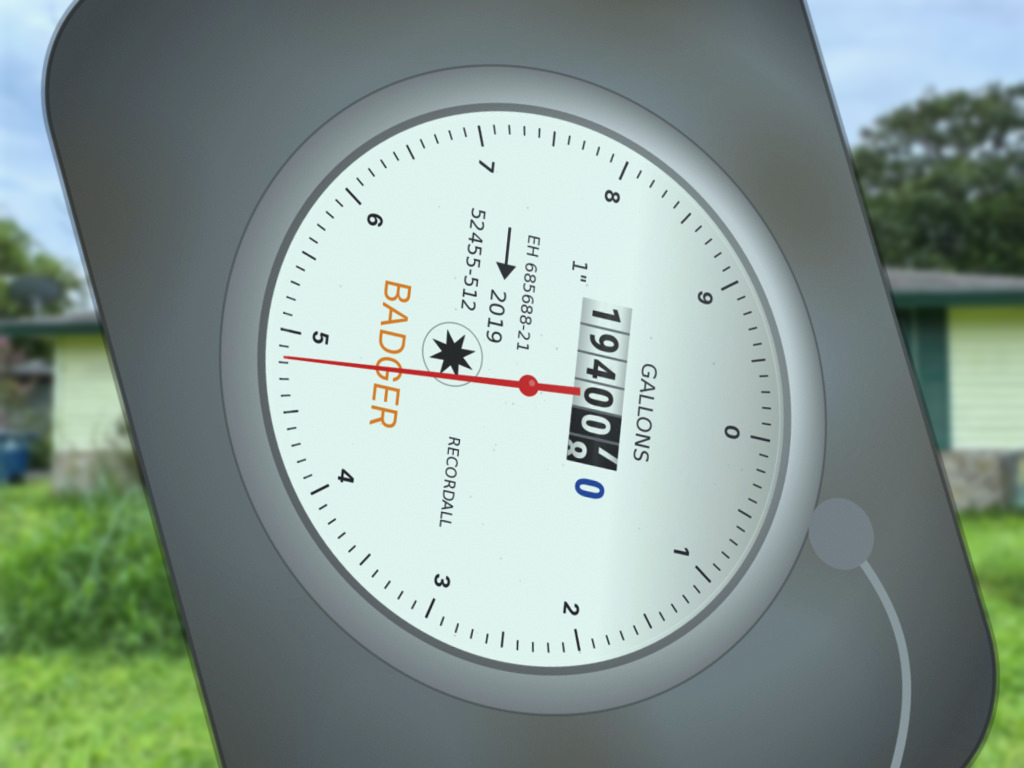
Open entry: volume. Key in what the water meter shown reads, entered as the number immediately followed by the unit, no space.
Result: 1940074.8gal
